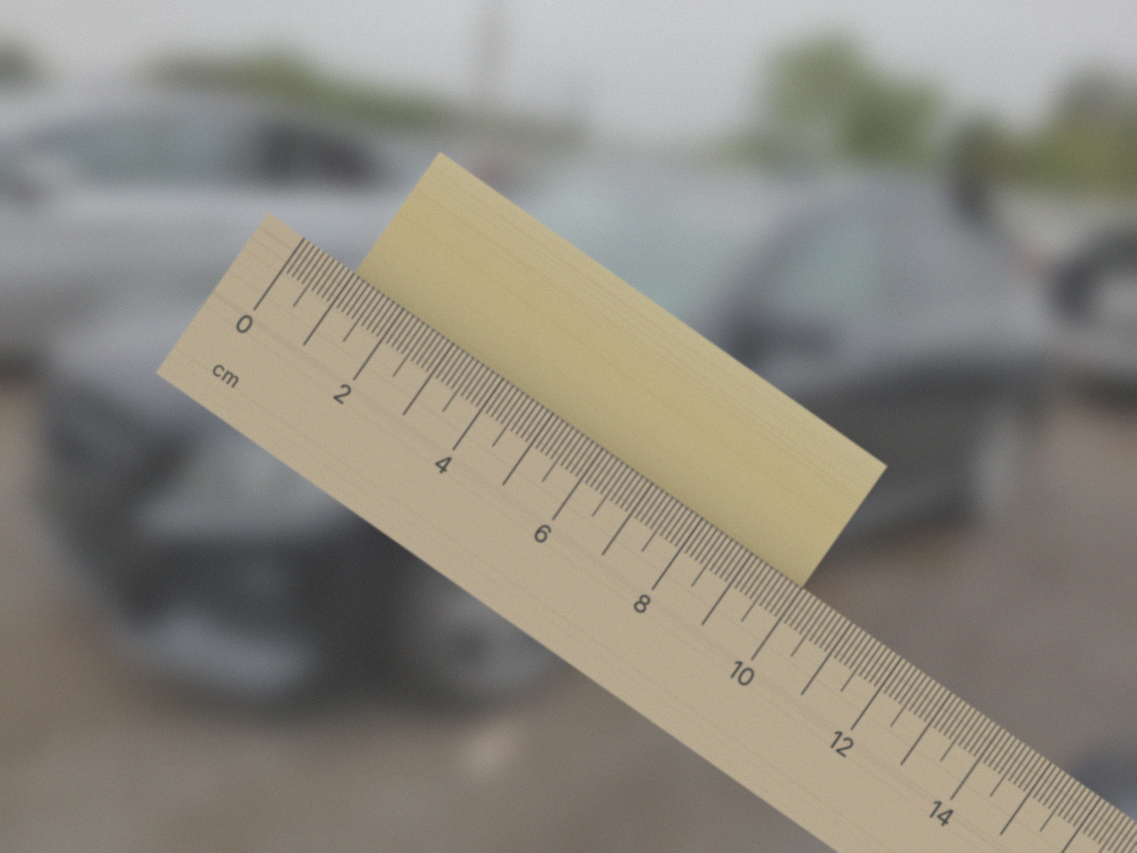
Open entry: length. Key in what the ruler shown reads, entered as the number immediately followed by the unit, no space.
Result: 9cm
